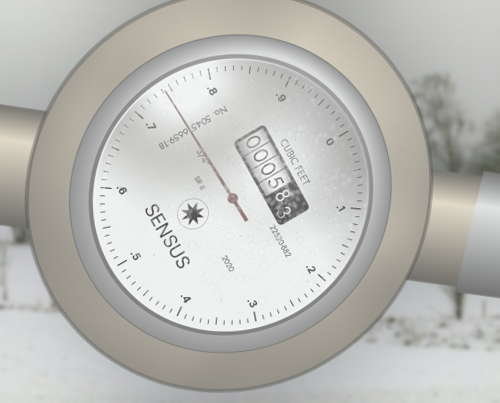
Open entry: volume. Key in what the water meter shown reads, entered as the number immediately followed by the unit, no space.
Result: 582.74ft³
